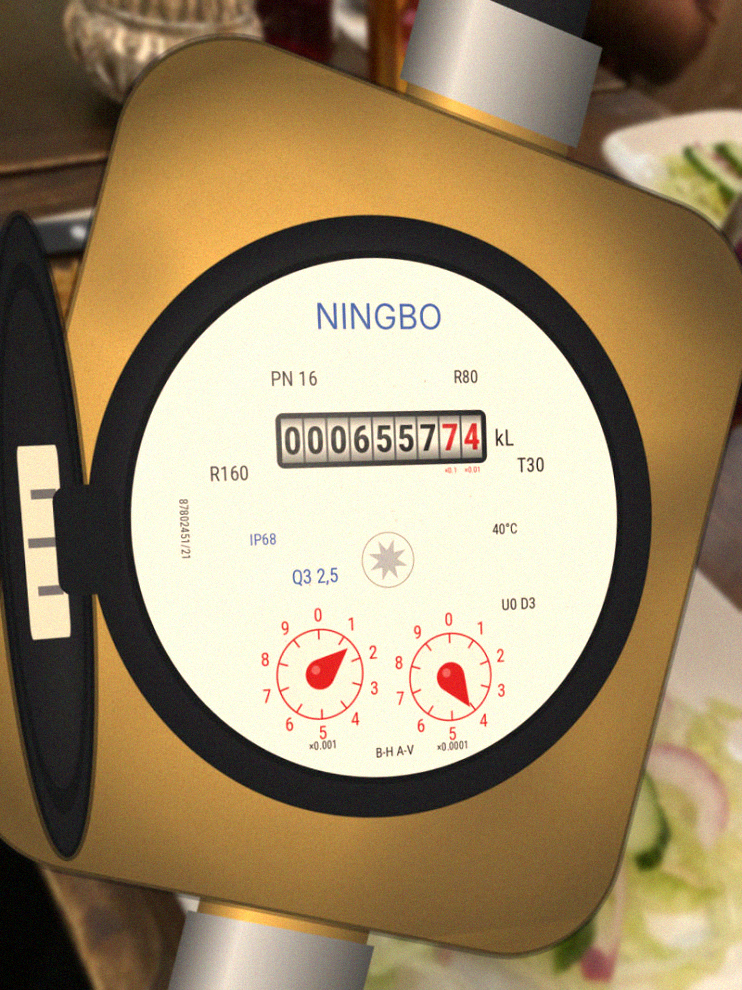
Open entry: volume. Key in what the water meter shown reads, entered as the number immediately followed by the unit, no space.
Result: 6557.7414kL
